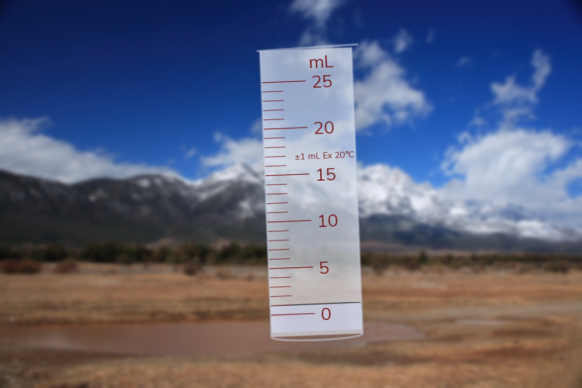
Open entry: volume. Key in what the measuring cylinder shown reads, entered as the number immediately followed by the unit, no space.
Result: 1mL
